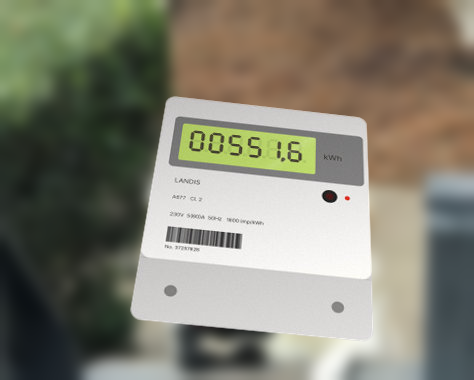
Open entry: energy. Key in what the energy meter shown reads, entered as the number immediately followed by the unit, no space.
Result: 551.6kWh
